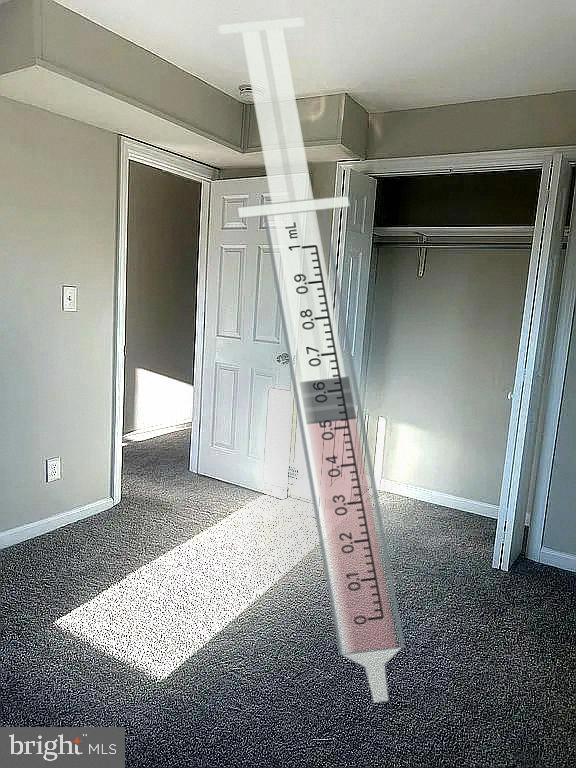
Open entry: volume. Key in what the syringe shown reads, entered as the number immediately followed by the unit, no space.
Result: 0.52mL
